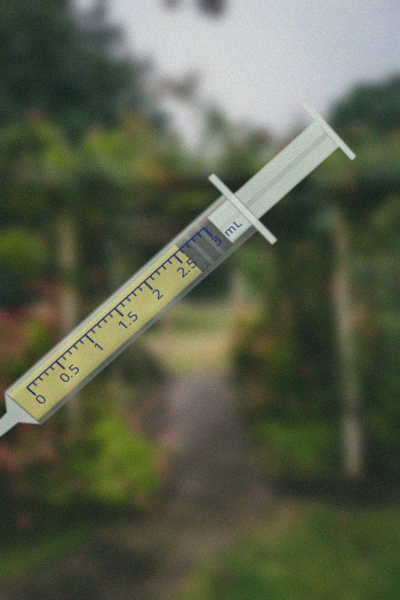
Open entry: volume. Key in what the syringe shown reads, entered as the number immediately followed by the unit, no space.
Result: 2.6mL
